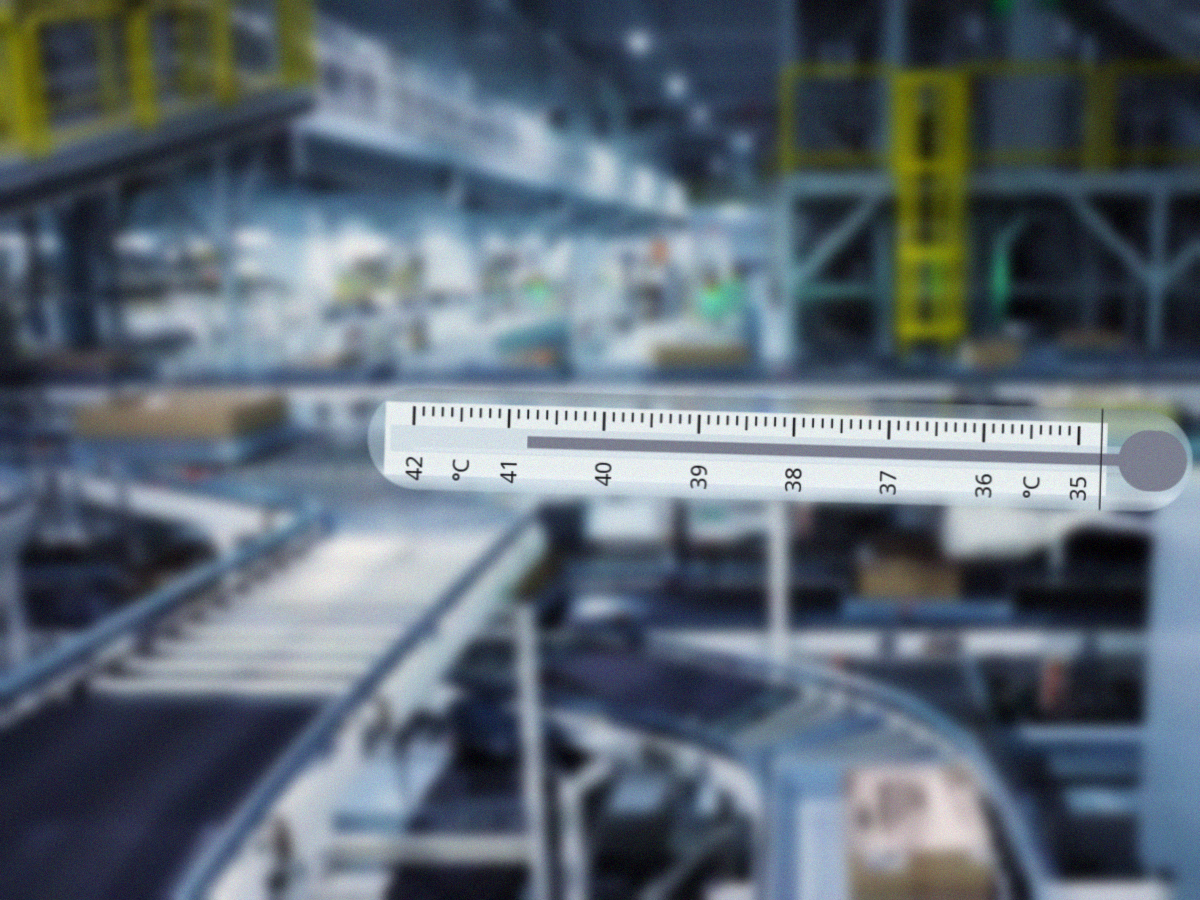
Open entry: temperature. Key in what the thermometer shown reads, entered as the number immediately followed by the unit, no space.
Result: 40.8°C
